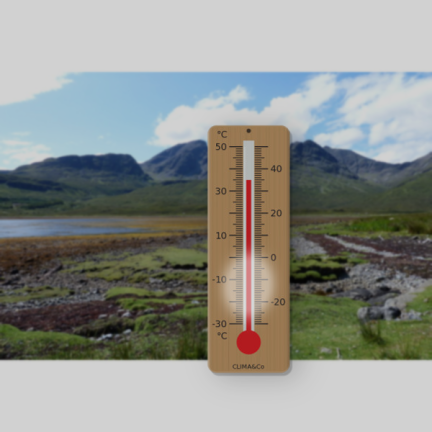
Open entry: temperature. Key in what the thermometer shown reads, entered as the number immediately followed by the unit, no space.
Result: 35°C
